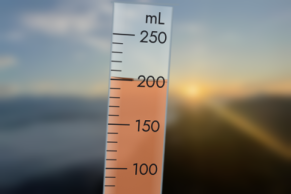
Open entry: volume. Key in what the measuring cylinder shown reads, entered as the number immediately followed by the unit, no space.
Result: 200mL
